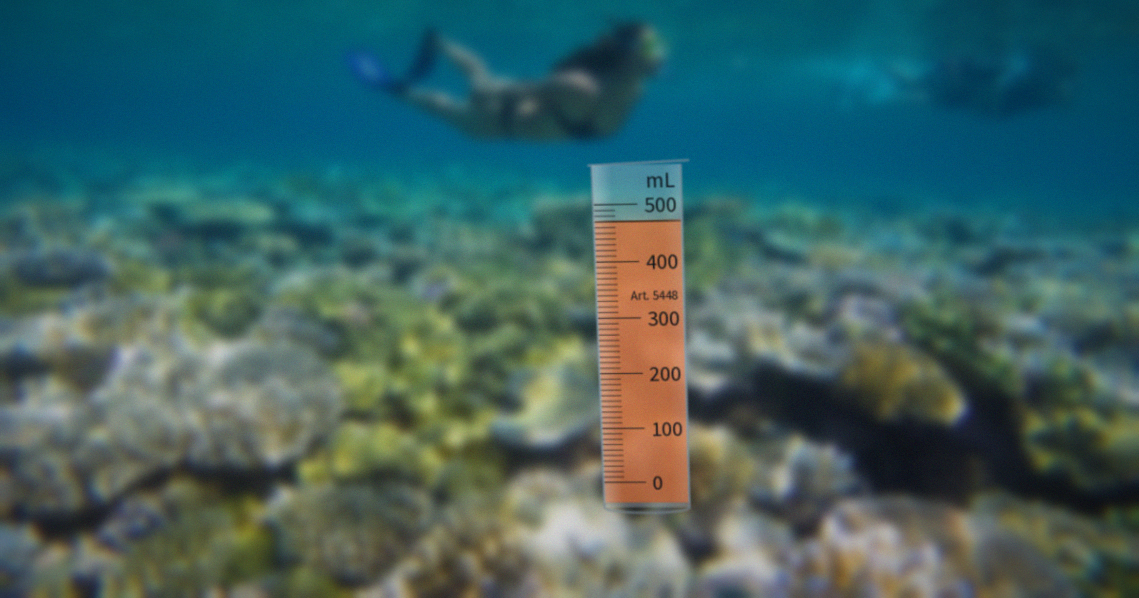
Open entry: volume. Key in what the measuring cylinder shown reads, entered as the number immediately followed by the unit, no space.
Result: 470mL
